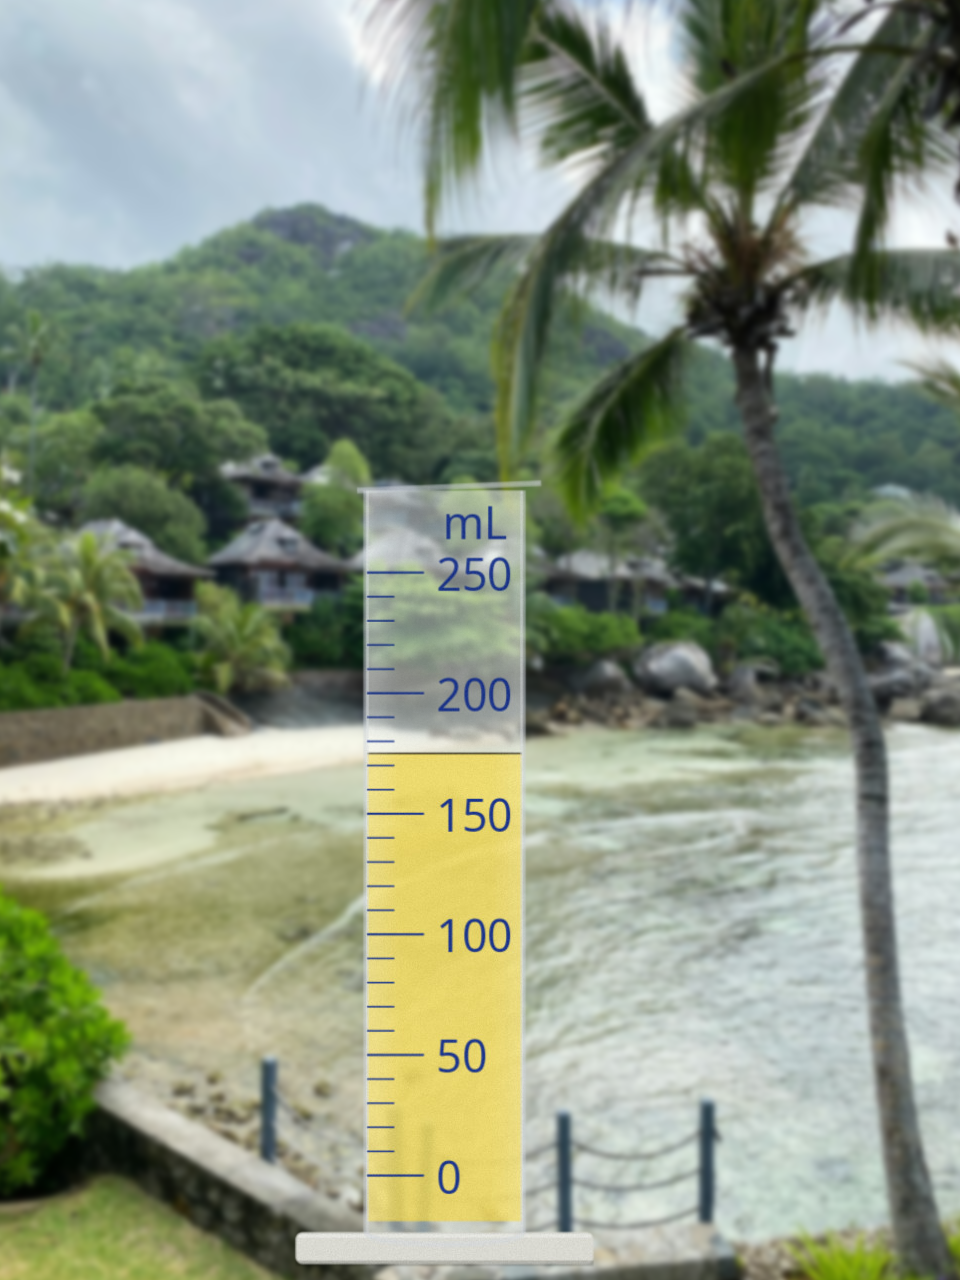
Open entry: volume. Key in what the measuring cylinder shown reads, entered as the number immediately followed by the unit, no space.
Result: 175mL
